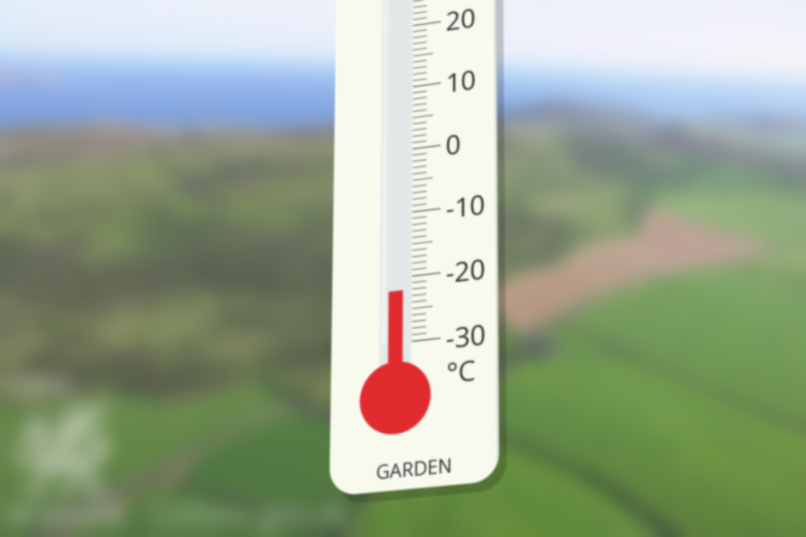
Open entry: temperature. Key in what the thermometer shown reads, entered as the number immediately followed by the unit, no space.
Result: -22°C
